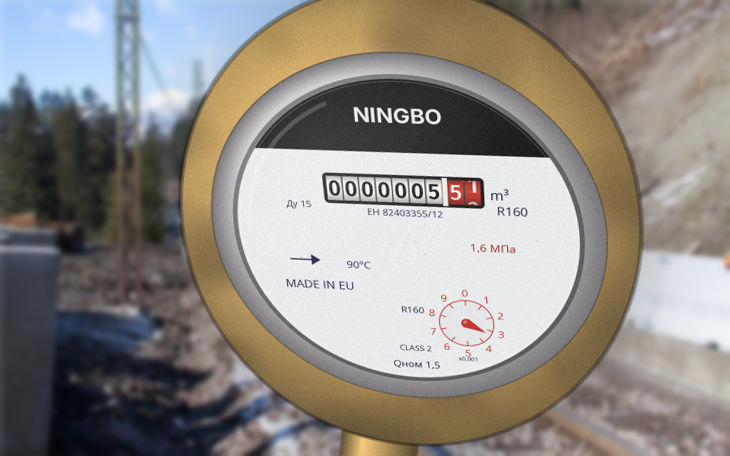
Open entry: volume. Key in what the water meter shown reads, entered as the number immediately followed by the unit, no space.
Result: 5.513m³
